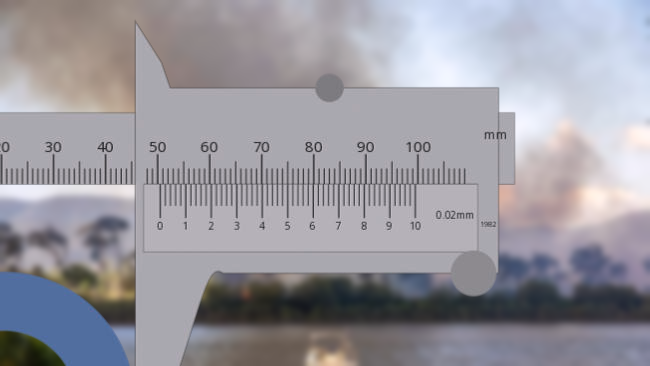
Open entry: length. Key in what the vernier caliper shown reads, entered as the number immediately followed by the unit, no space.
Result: 50.5mm
